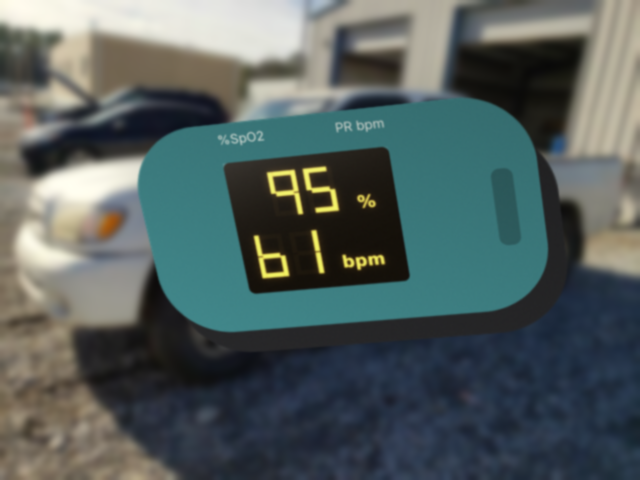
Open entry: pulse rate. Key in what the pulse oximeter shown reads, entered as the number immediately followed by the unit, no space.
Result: 61bpm
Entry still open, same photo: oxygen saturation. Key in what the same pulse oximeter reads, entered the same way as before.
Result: 95%
